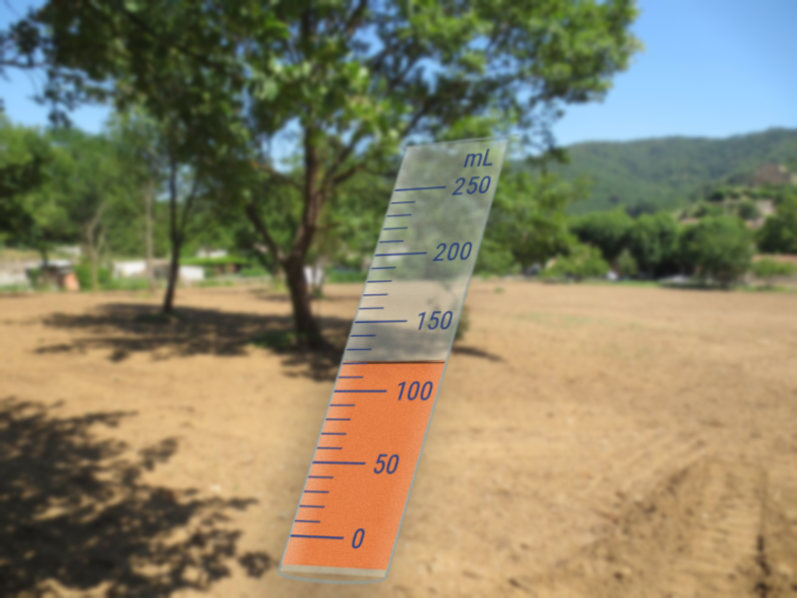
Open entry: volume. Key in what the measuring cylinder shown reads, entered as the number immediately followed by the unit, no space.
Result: 120mL
